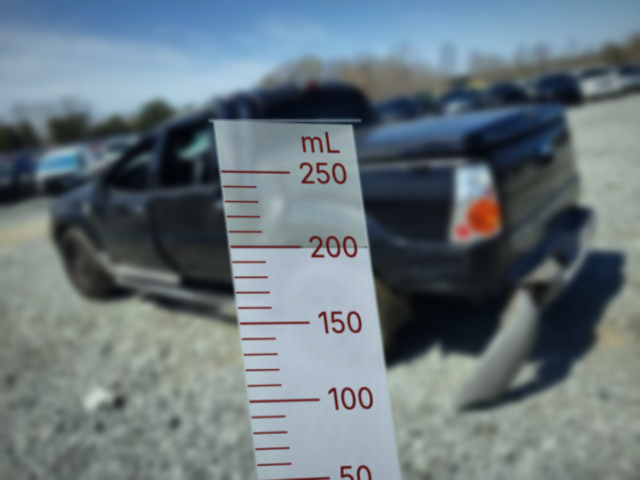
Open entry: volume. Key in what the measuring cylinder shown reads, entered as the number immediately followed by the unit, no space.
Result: 200mL
